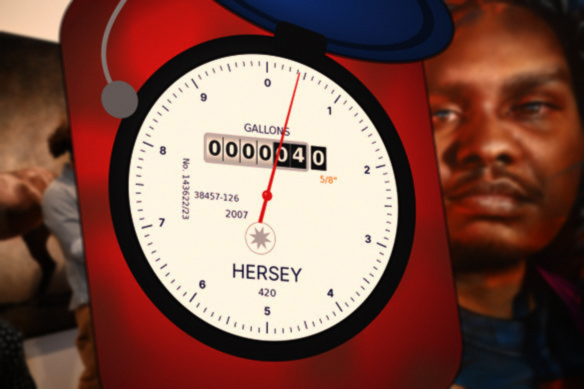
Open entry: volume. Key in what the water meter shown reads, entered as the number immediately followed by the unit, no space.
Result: 40.4gal
